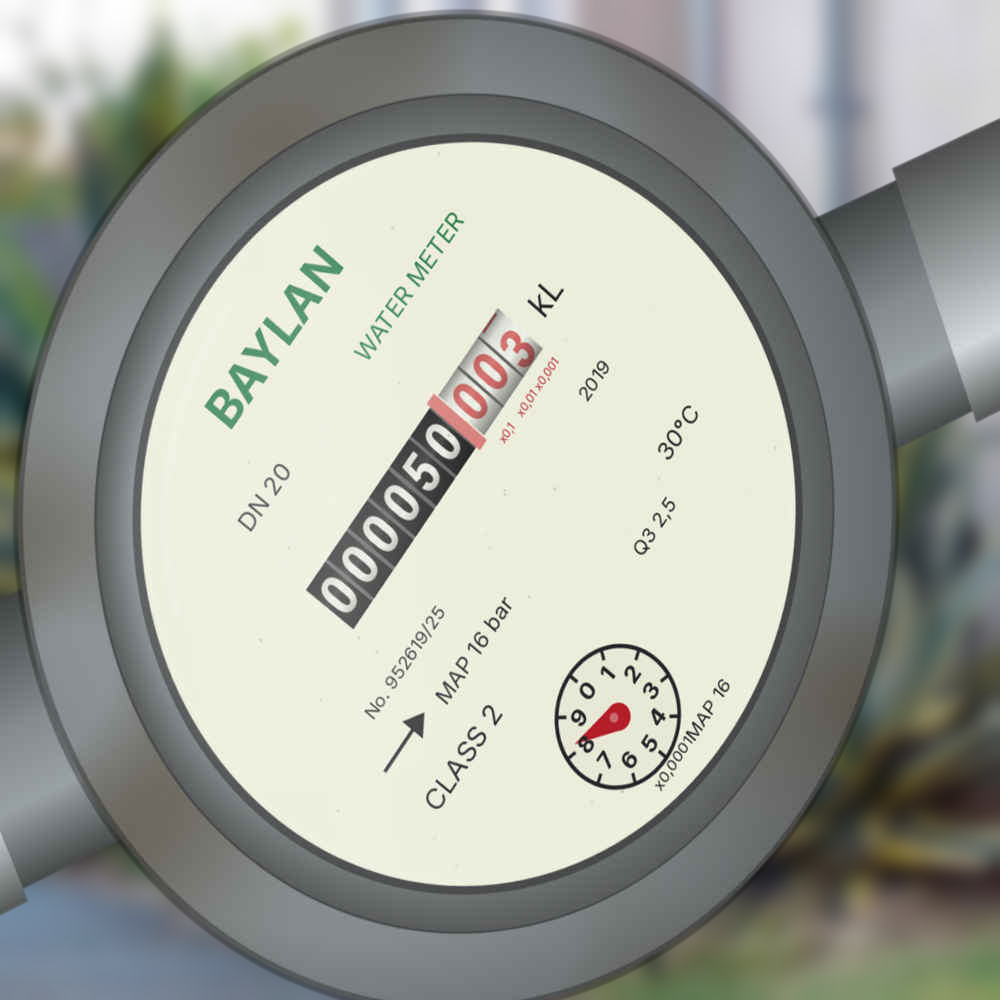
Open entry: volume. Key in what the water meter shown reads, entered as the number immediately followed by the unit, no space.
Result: 50.0028kL
